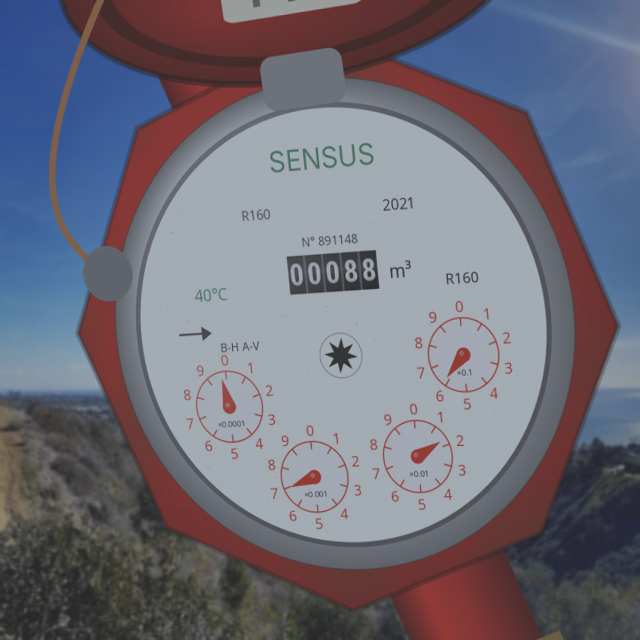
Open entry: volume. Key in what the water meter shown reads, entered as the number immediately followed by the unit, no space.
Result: 88.6169m³
